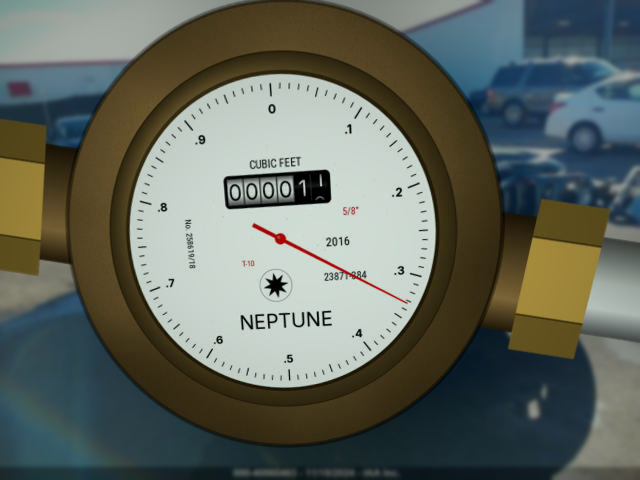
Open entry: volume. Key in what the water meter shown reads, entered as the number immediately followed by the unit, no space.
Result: 11.33ft³
